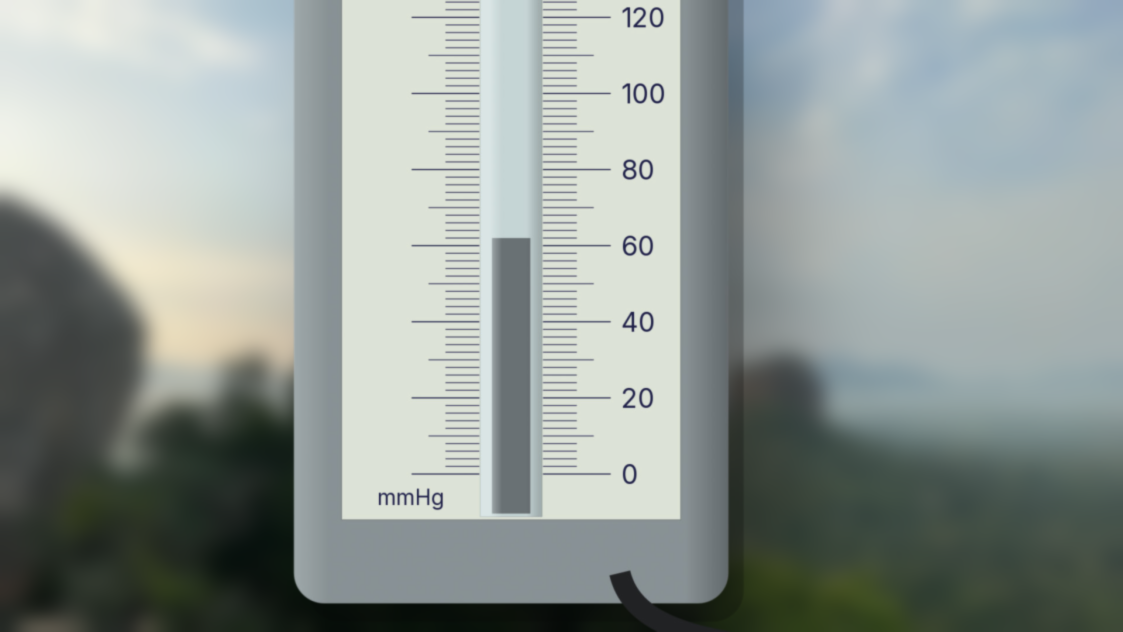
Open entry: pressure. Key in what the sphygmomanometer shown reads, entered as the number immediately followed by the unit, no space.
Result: 62mmHg
